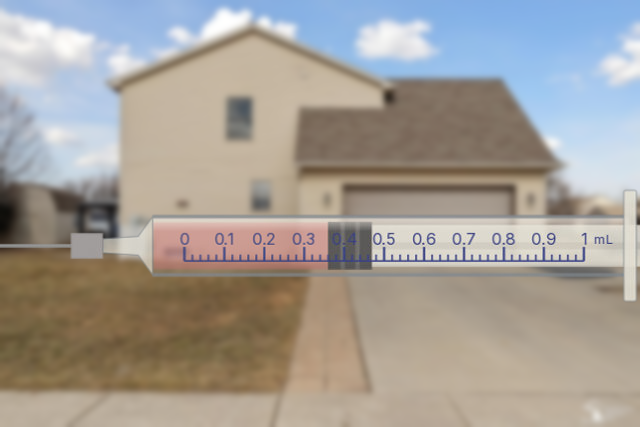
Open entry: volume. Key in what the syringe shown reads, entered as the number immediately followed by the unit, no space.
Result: 0.36mL
